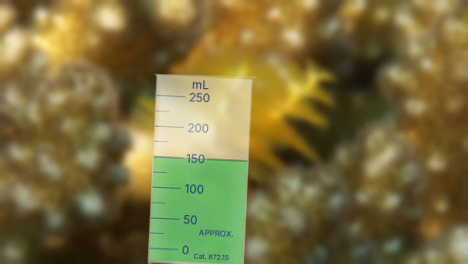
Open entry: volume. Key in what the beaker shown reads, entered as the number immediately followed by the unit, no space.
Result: 150mL
